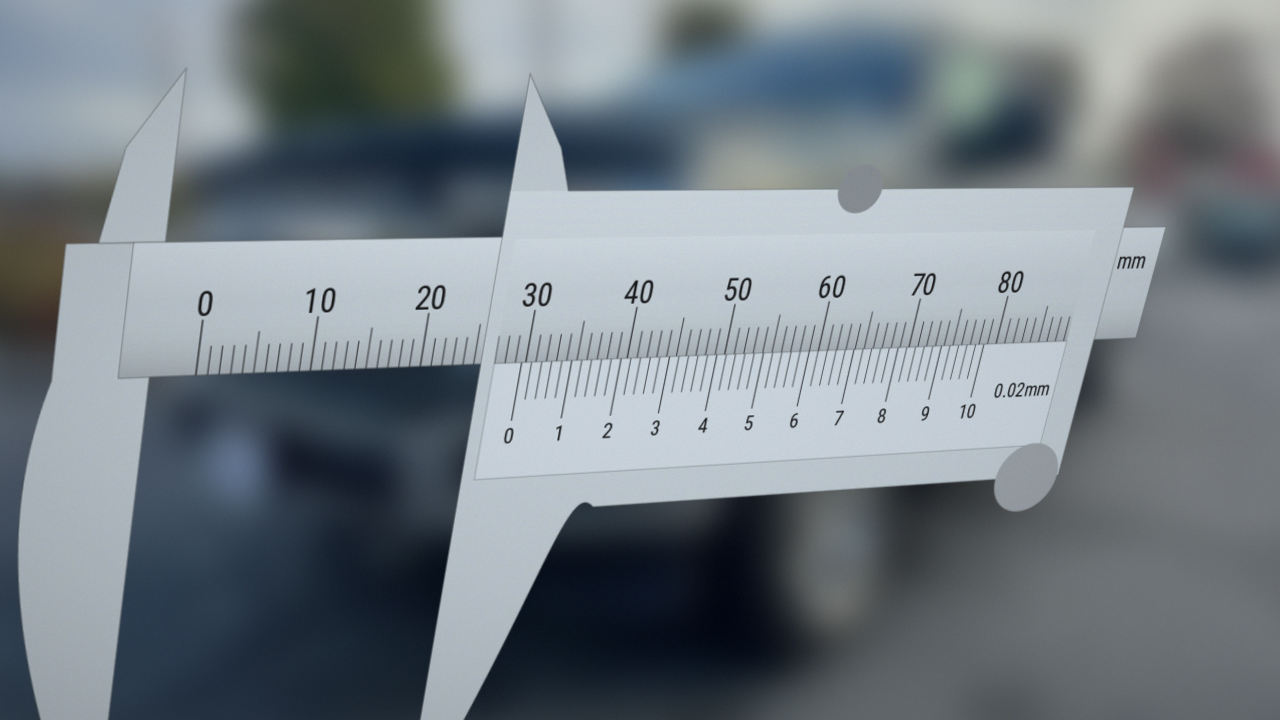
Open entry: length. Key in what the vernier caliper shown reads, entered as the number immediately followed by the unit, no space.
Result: 29.6mm
